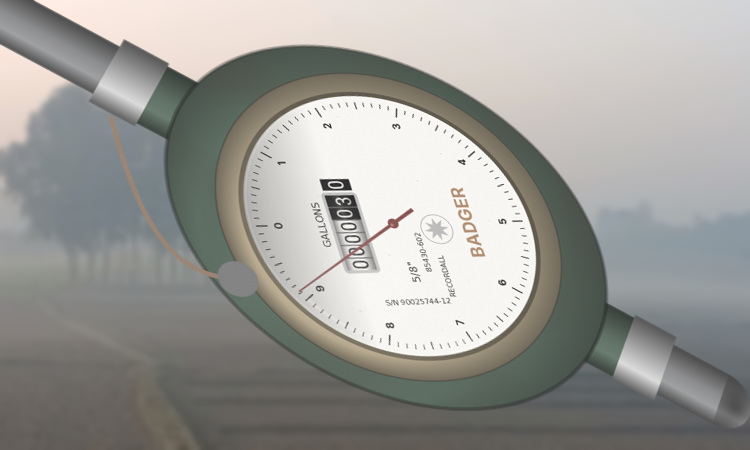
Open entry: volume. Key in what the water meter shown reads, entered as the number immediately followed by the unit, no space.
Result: 29.1gal
